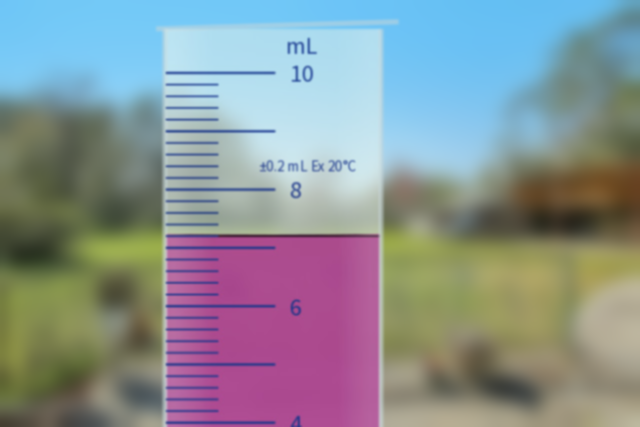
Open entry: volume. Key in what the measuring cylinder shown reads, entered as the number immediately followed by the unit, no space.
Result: 7.2mL
